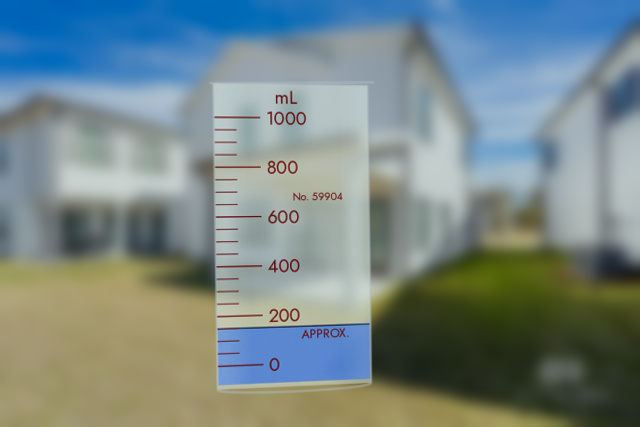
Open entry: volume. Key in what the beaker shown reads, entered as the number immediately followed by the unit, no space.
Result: 150mL
